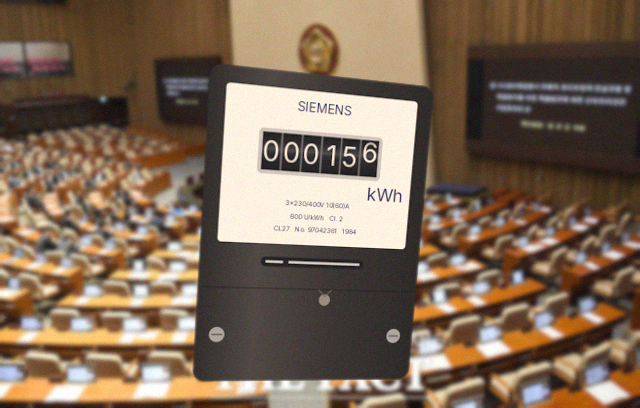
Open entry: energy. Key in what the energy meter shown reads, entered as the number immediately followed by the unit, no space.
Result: 156kWh
